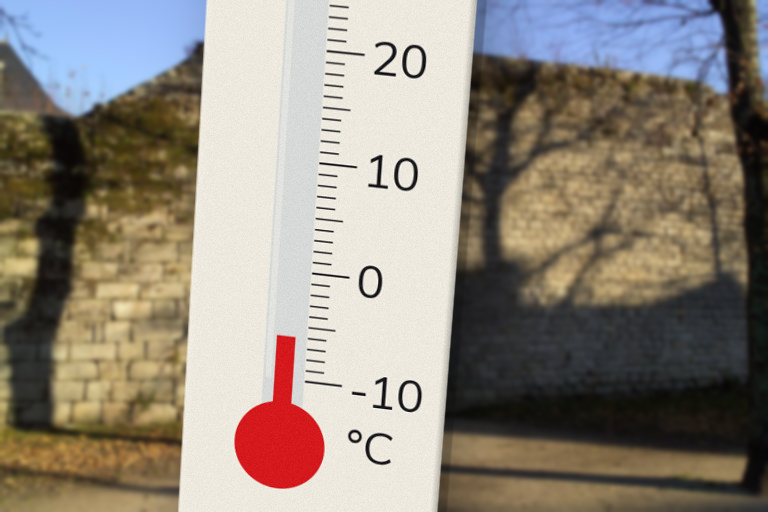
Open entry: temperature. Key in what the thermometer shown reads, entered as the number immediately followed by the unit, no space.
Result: -6°C
